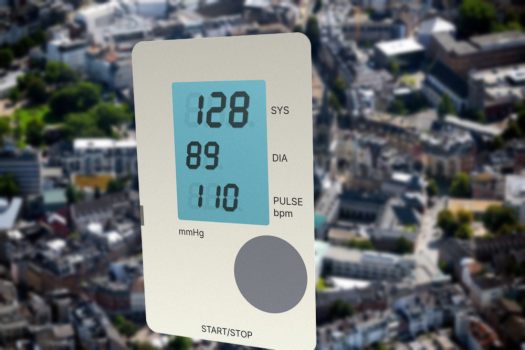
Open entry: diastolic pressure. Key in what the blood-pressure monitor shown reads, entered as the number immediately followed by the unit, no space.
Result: 89mmHg
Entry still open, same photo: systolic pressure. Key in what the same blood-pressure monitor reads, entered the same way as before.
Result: 128mmHg
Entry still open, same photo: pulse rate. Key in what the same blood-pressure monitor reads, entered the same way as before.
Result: 110bpm
